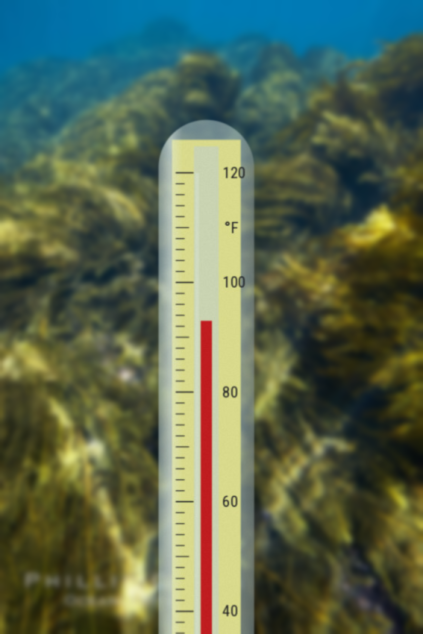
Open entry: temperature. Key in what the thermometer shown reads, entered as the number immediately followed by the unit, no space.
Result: 93°F
